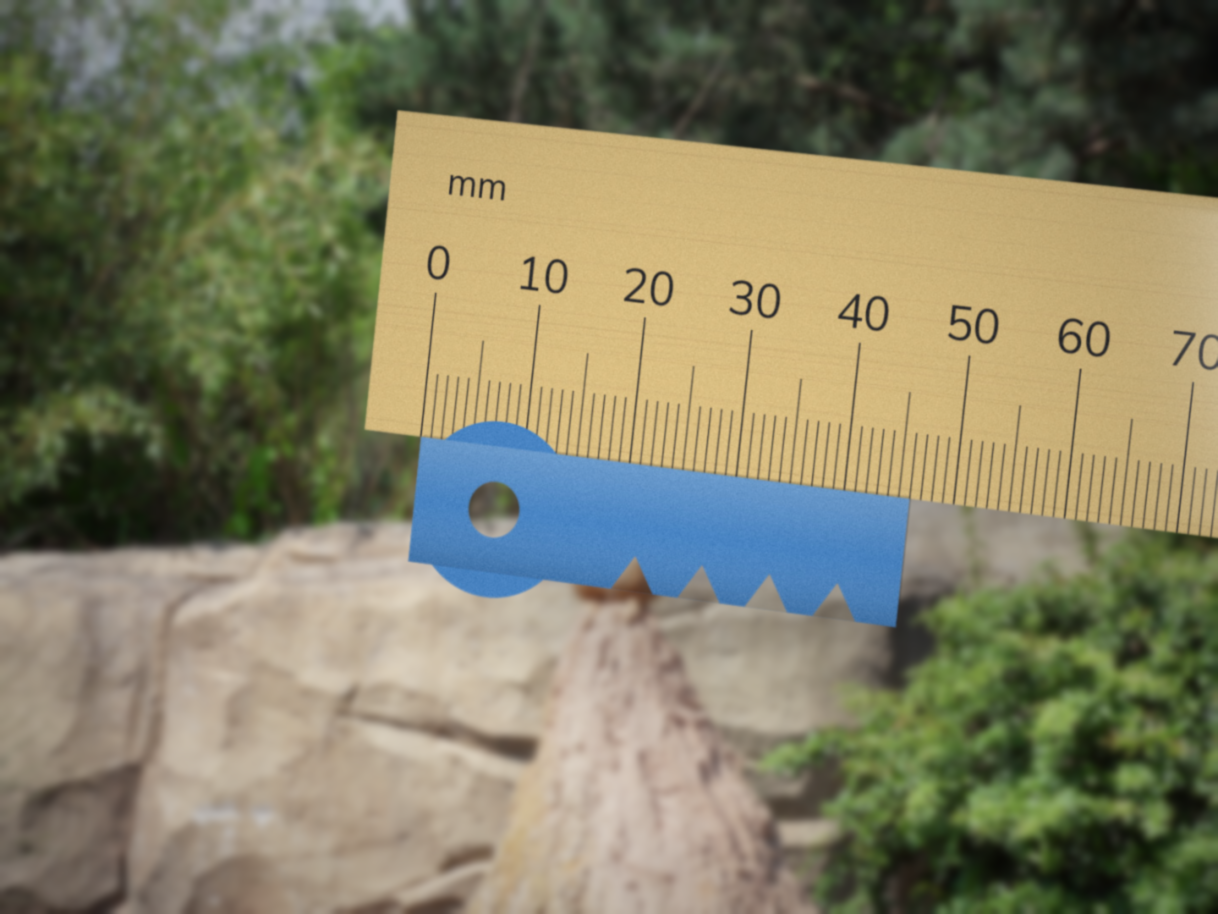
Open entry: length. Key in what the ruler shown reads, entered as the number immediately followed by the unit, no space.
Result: 46mm
